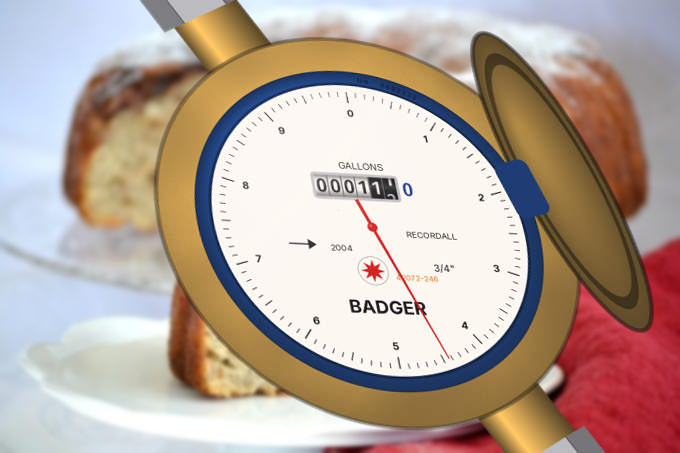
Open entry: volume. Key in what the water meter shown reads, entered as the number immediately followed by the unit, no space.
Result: 1114.4gal
